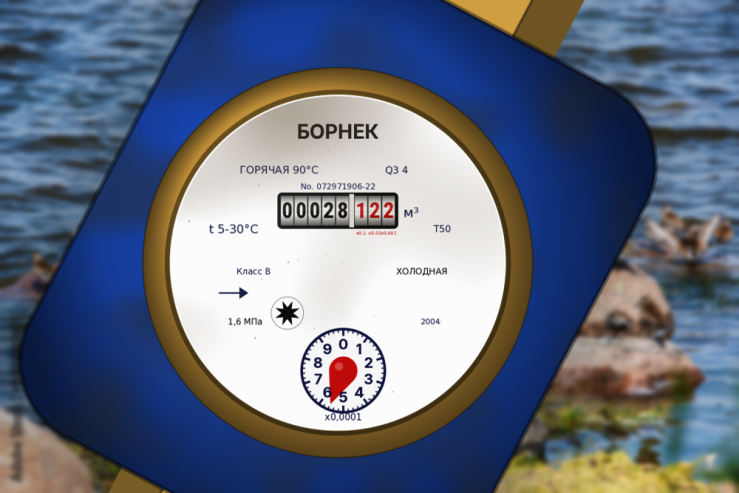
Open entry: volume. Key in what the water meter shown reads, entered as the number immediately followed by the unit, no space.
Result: 28.1225m³
